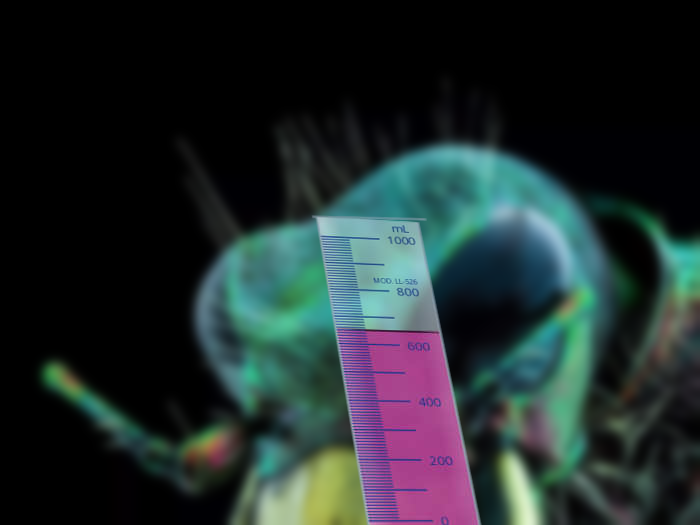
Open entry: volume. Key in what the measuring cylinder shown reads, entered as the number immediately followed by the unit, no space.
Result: 650mL
